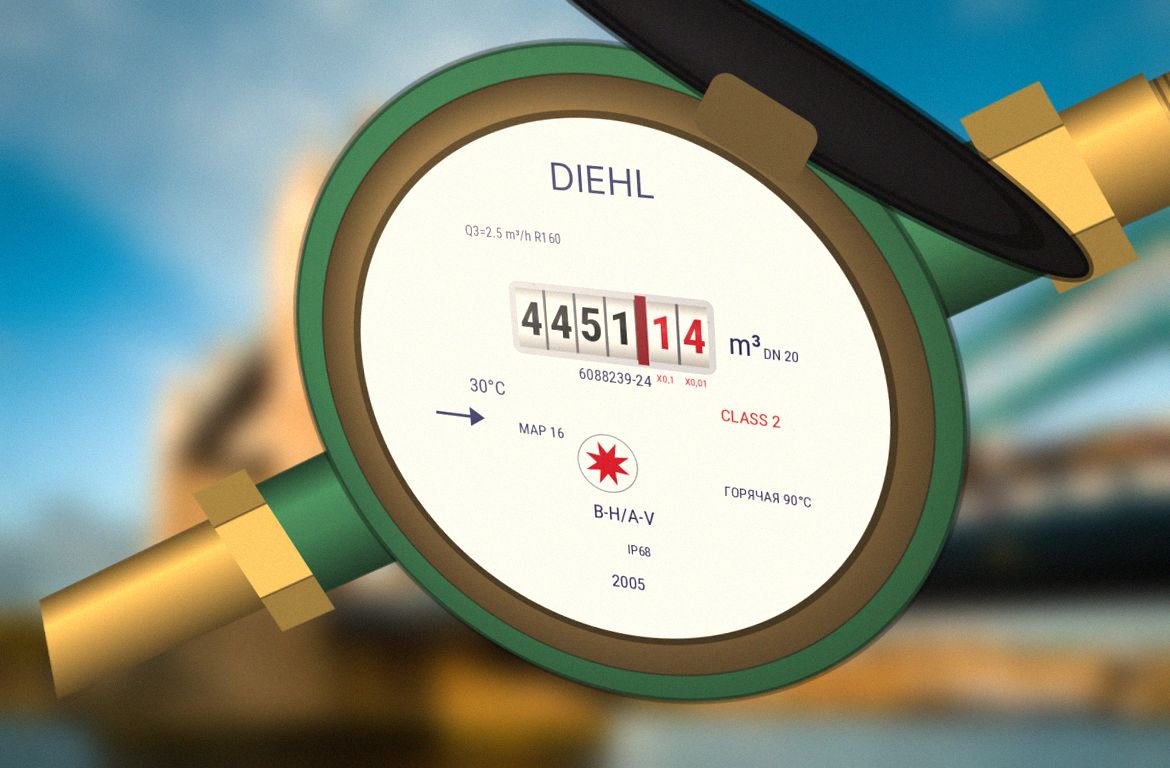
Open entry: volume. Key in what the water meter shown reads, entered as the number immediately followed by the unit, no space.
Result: 4451.14m³
